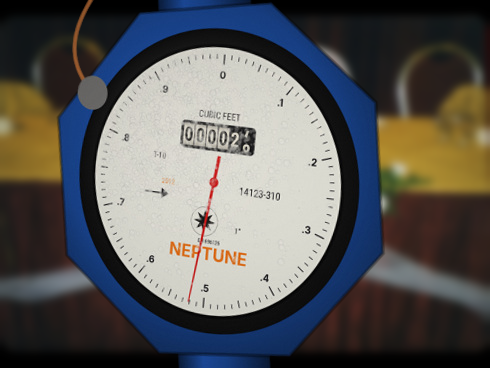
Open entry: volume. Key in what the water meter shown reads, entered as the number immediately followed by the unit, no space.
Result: 27.52ft³
